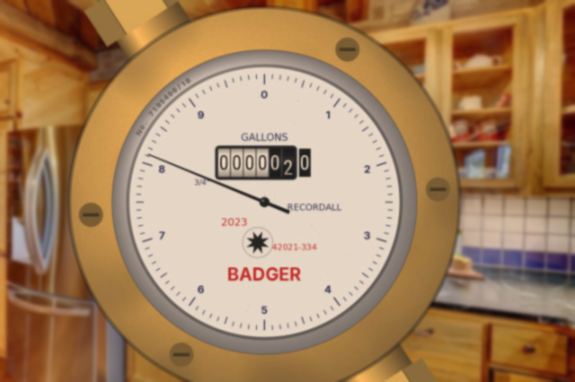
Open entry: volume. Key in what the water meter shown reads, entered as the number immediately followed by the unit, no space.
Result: 18.1gal
